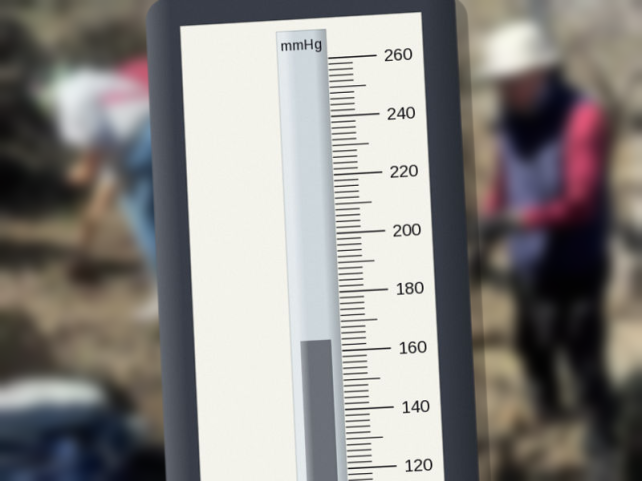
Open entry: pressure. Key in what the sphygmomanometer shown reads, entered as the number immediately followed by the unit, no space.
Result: 164mmHg
